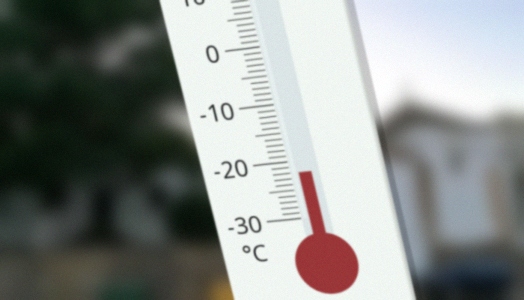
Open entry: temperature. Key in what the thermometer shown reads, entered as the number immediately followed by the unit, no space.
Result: -22°C
